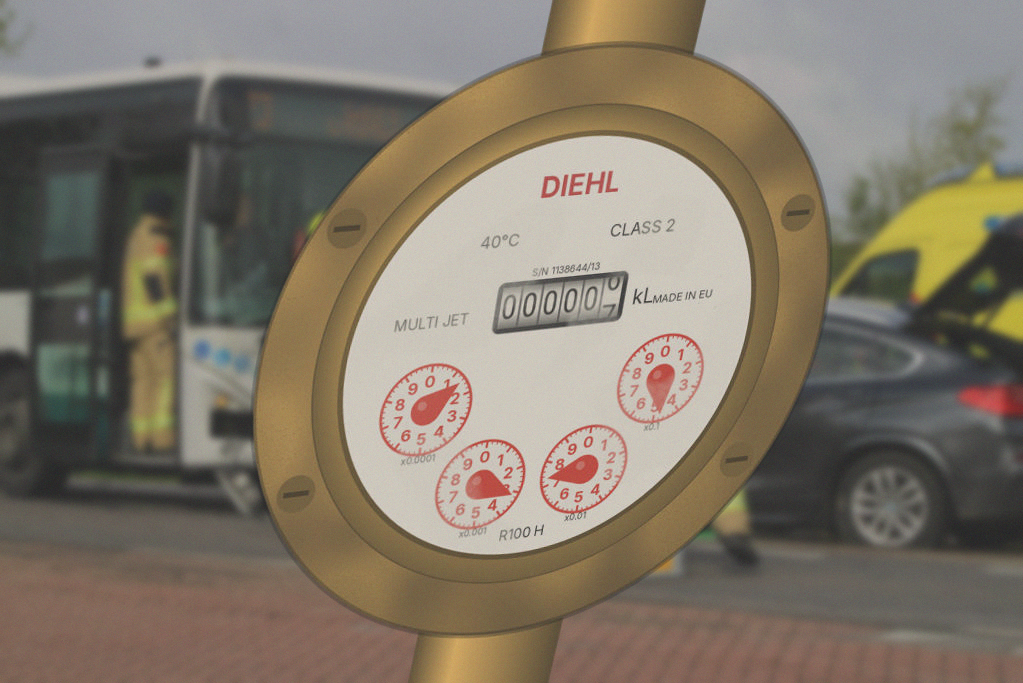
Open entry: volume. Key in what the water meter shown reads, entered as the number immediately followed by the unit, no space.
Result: 6.4731kL
